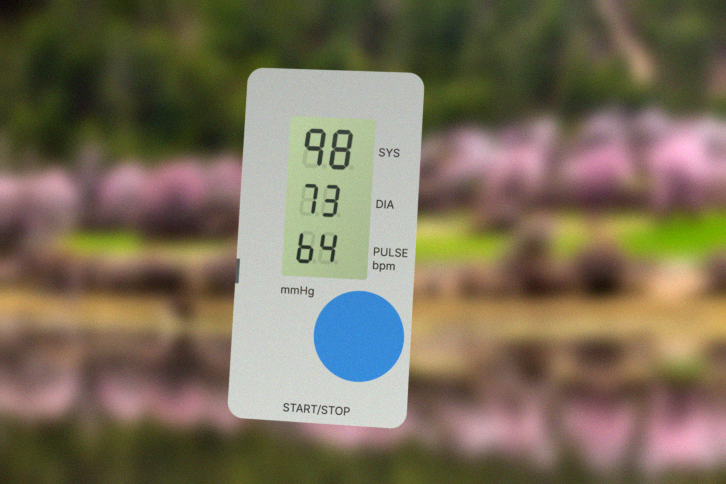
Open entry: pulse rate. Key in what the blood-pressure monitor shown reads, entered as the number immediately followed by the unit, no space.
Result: 64bpm
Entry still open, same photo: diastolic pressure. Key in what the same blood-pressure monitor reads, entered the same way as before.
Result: 73mmHg
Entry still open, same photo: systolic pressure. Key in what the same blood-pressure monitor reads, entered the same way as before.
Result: 98mmHg
